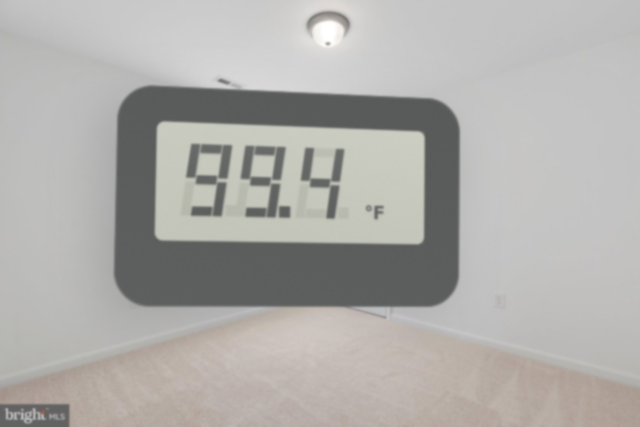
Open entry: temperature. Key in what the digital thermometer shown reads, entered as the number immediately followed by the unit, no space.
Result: 99.4°F
